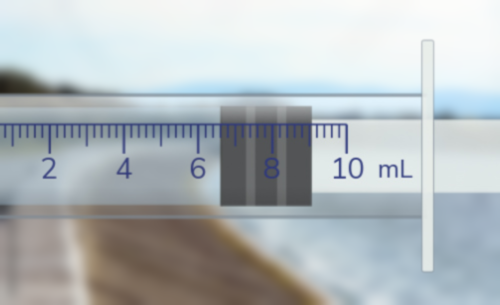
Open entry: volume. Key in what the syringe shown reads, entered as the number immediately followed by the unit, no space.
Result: 6.6mL
